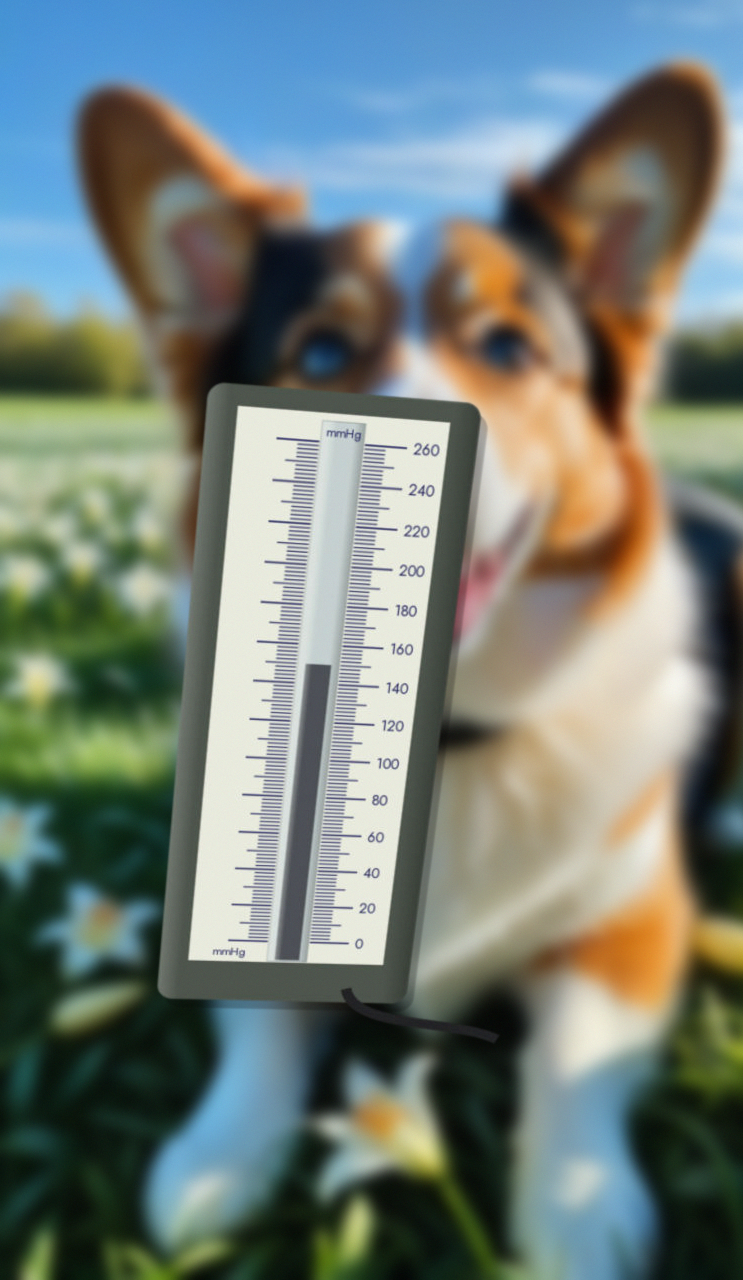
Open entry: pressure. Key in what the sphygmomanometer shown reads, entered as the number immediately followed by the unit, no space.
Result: 150mmHg
